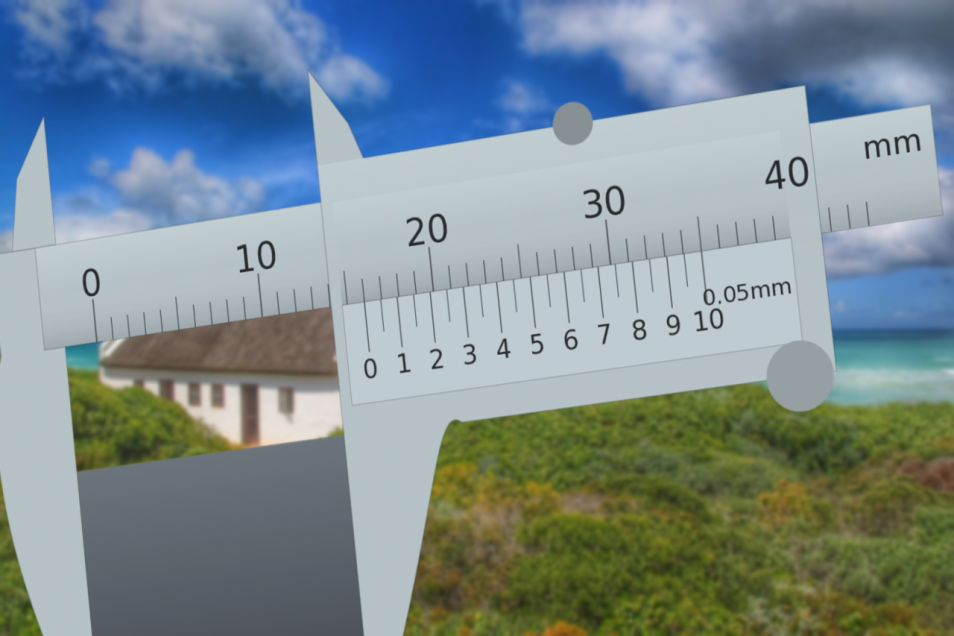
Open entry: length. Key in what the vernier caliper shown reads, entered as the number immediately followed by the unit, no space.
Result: 16.0mm
